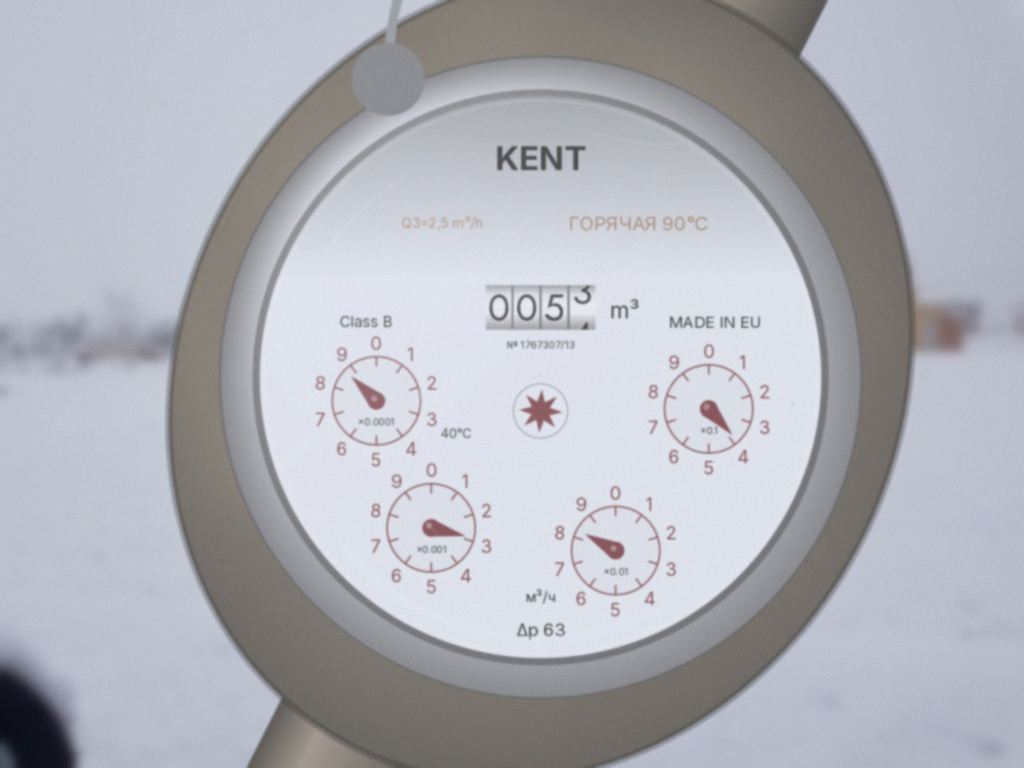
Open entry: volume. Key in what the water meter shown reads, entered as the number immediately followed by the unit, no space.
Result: 53.3828m³
